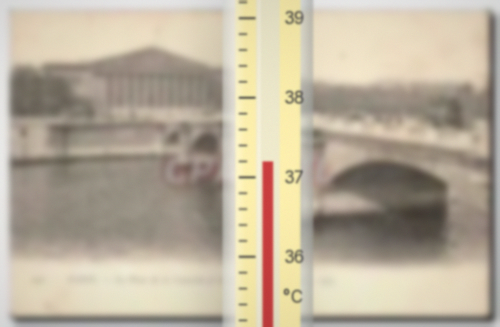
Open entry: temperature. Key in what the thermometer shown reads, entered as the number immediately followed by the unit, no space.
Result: 37.2°C
